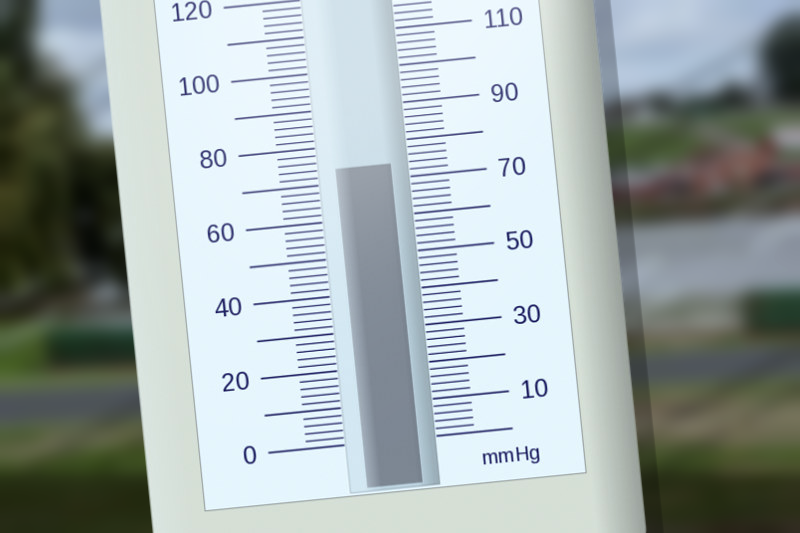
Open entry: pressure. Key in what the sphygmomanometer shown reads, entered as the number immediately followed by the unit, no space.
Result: 74mmHg
